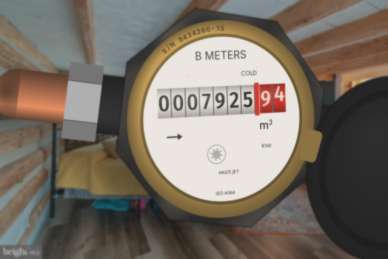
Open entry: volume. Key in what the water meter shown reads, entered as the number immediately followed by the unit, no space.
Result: 7925.94m³
